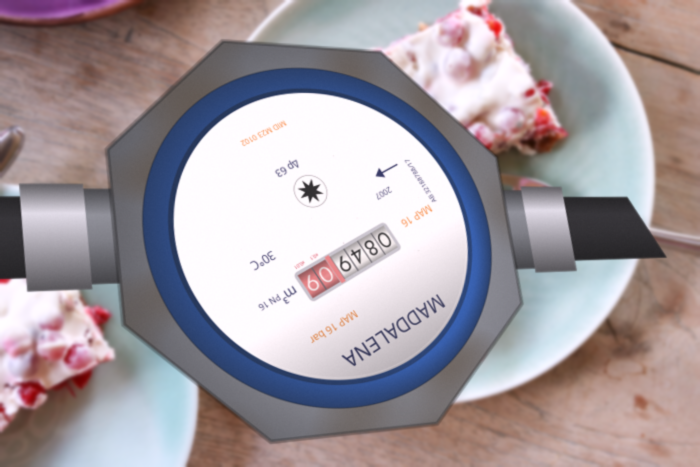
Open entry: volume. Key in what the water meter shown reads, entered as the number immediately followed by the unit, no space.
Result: 849.09m³
